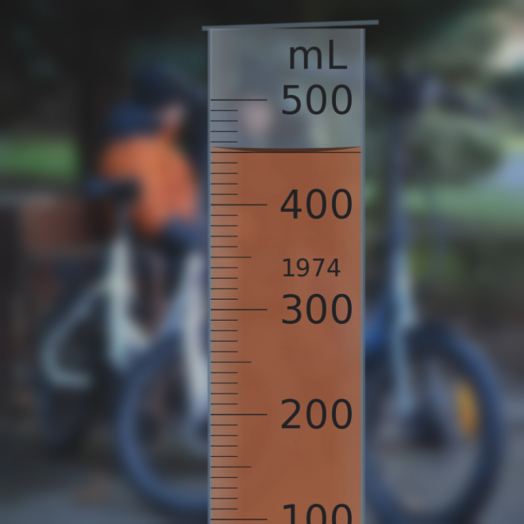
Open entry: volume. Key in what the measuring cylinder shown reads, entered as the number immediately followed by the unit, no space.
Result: 450mL
